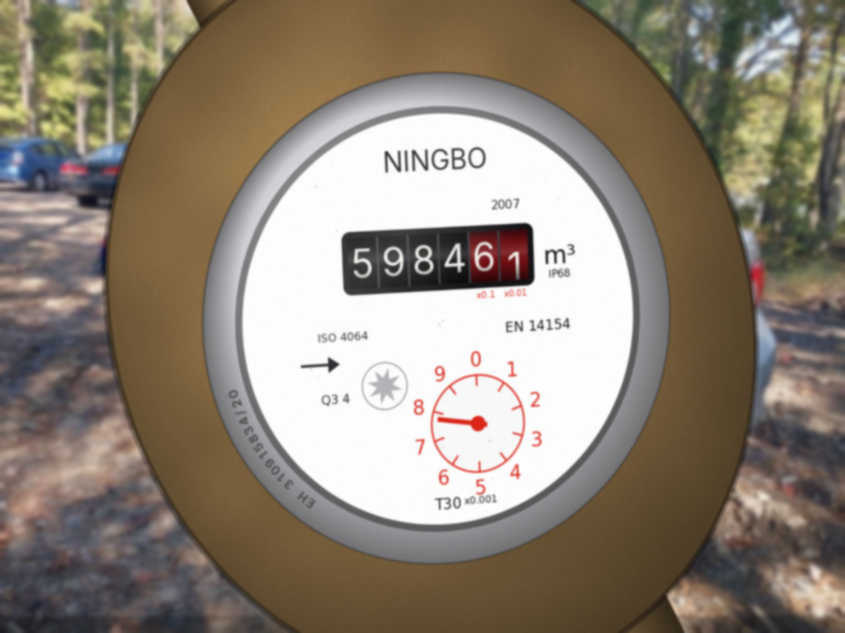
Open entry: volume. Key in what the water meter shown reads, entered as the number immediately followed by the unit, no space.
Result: 5984.607m³
